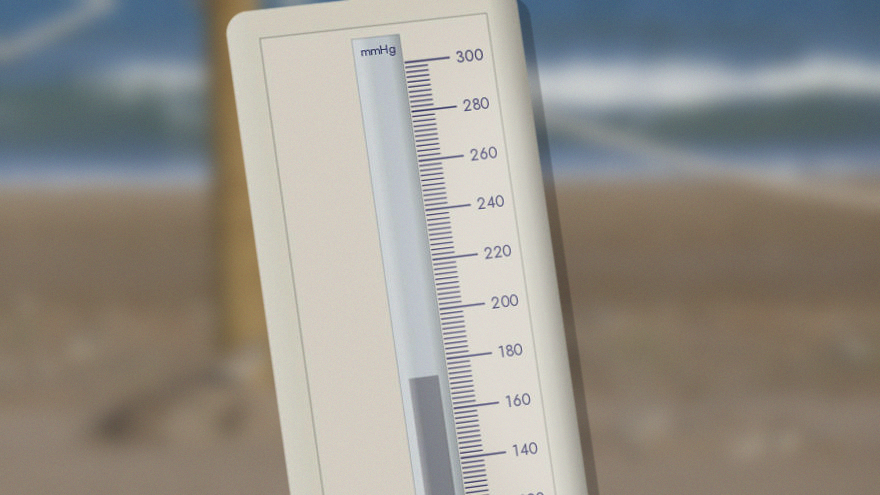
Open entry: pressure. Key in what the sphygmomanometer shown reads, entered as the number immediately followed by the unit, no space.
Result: 174mmHg
